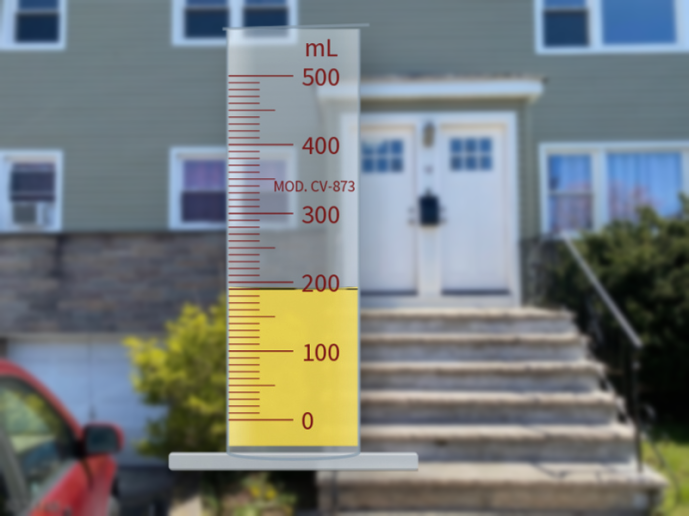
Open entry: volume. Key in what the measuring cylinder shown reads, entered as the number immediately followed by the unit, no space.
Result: 190mL
